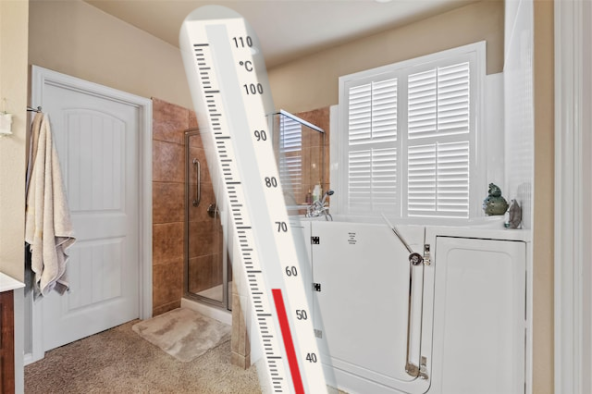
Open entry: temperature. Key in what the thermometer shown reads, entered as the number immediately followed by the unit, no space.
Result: 56°C
